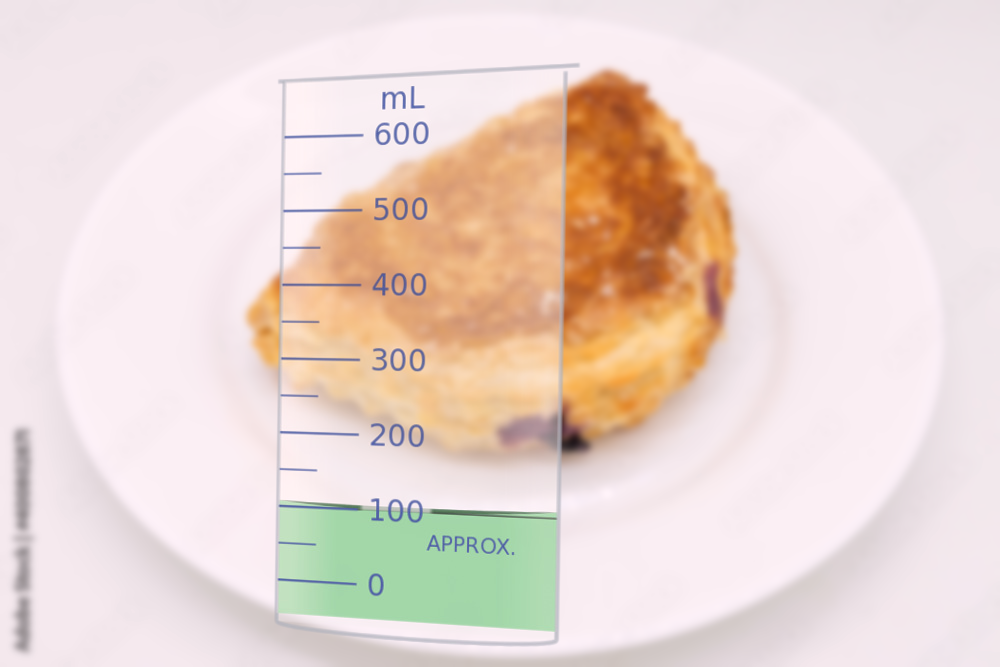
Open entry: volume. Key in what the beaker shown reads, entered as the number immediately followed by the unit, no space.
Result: 100mL
